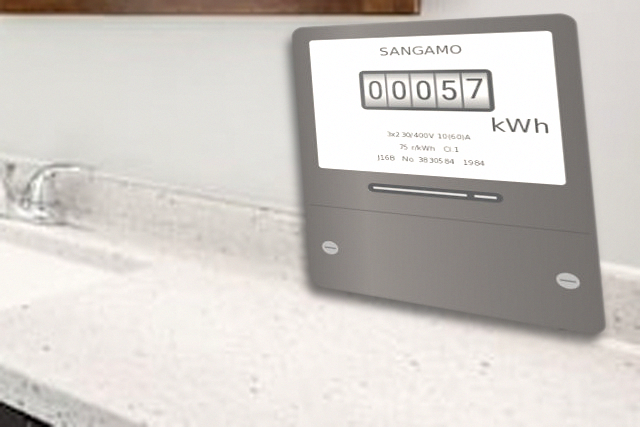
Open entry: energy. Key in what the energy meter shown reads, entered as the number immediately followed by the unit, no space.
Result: 57kWh
